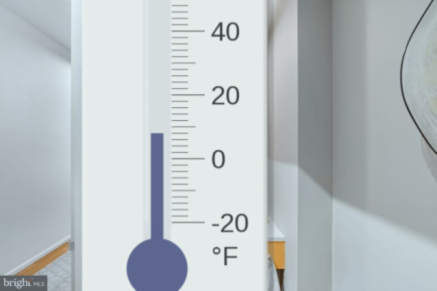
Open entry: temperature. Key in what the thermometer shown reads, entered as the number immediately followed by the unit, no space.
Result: 8°F
